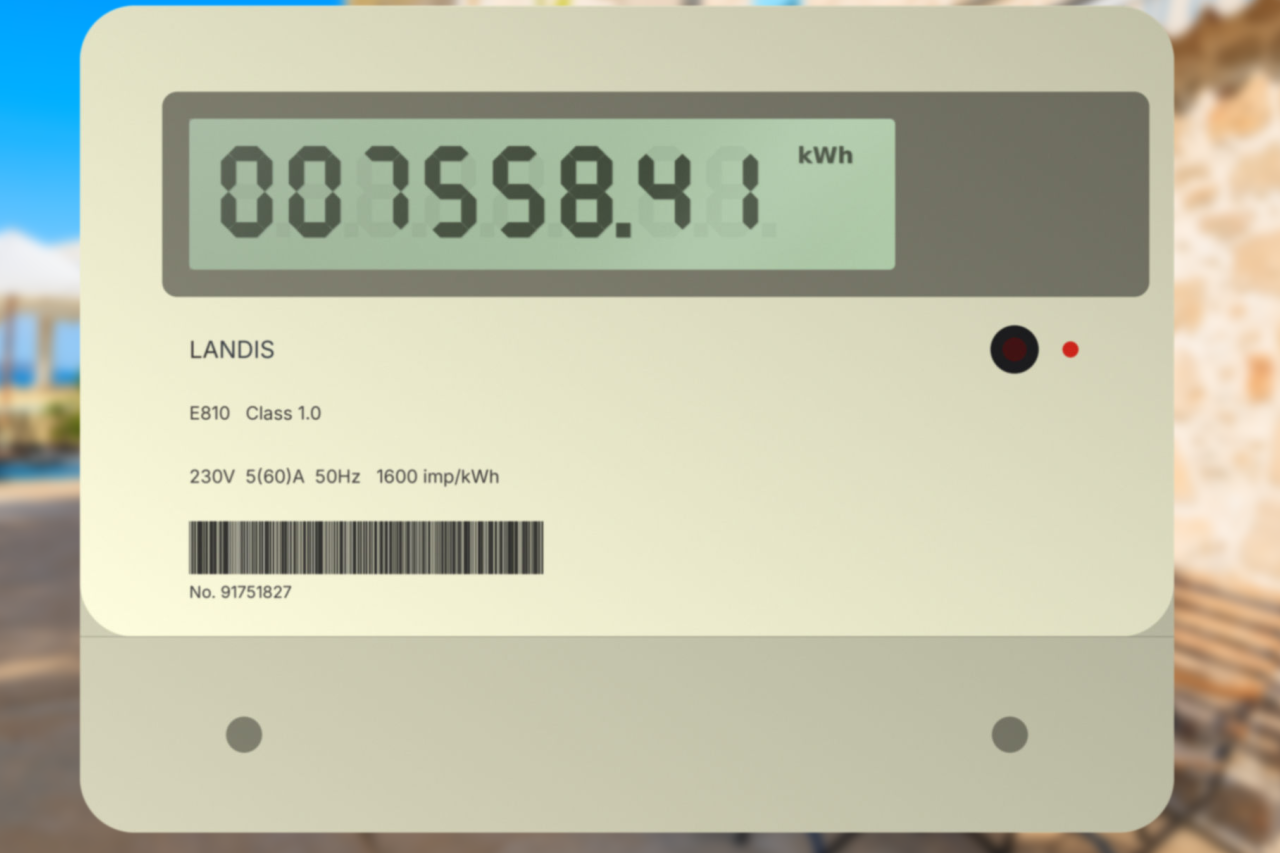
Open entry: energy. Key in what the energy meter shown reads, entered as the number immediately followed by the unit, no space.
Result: 7558.41kWh
